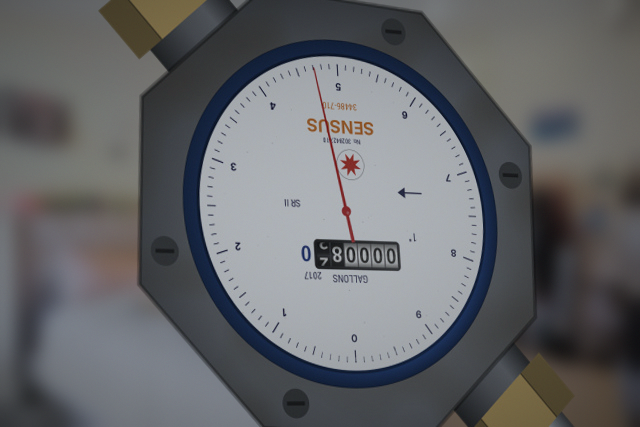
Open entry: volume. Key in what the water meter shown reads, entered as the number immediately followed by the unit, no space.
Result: 824.7gal
